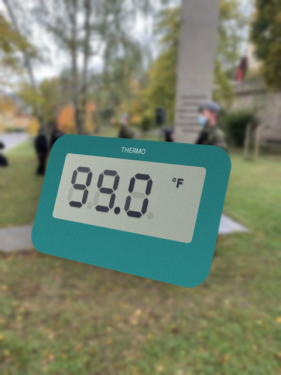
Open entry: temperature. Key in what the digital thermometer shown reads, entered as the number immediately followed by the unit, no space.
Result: 99.0°F
